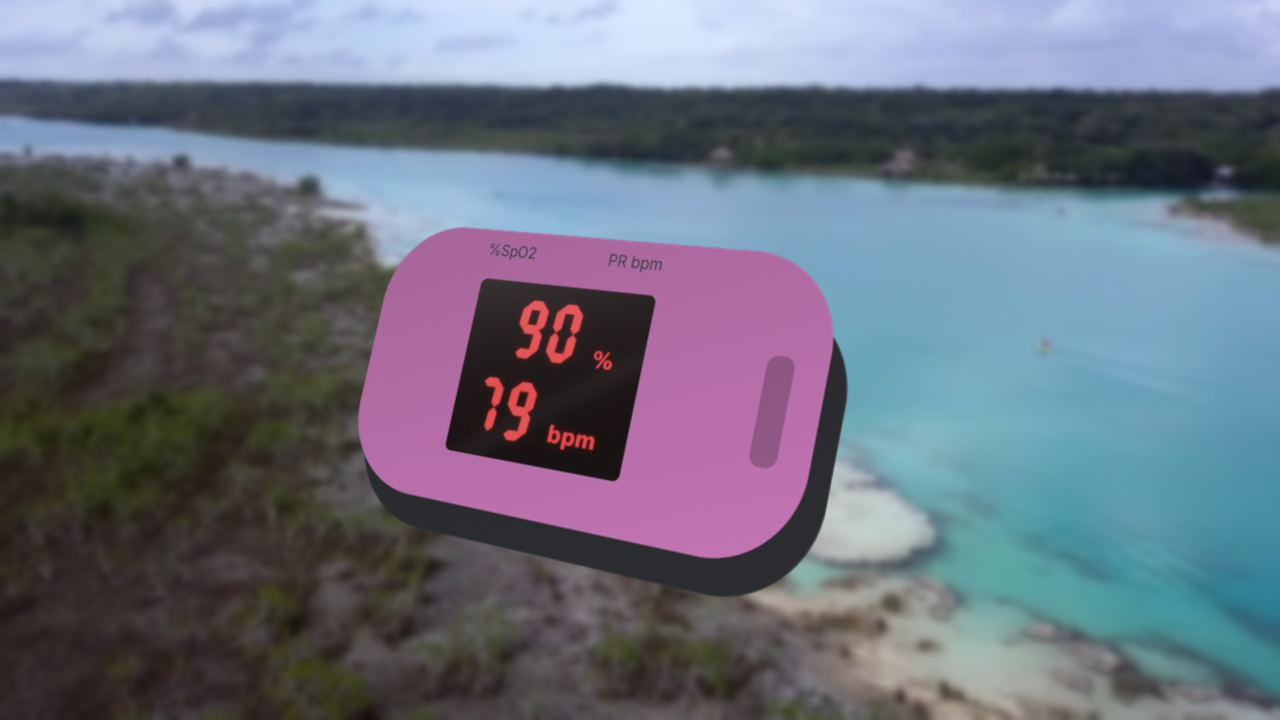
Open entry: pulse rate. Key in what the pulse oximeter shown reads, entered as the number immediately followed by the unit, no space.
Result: 79bpm
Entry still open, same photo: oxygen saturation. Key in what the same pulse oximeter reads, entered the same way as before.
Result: 90%
